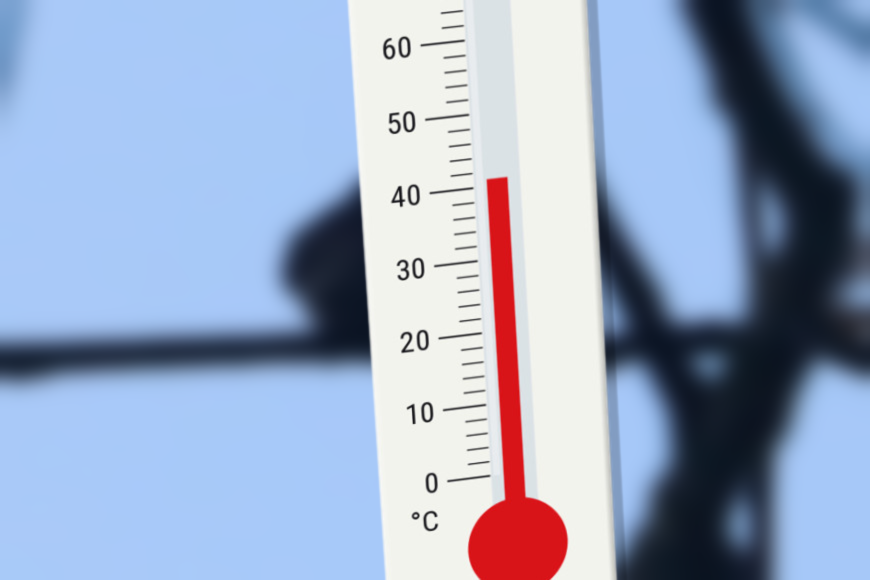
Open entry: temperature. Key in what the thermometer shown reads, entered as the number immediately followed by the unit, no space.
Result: 41°C
